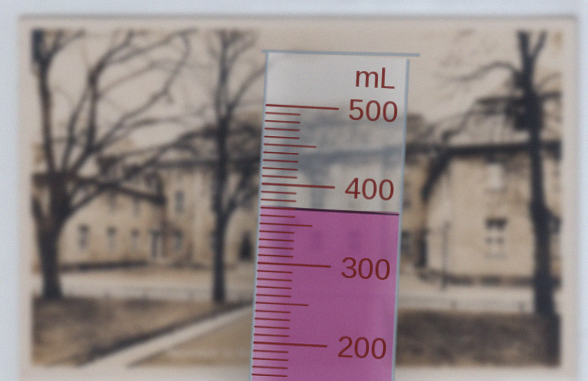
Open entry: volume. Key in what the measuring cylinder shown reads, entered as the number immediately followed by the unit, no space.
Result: 370mL
